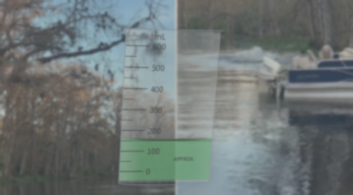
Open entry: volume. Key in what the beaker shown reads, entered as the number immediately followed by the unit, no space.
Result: 150mL
